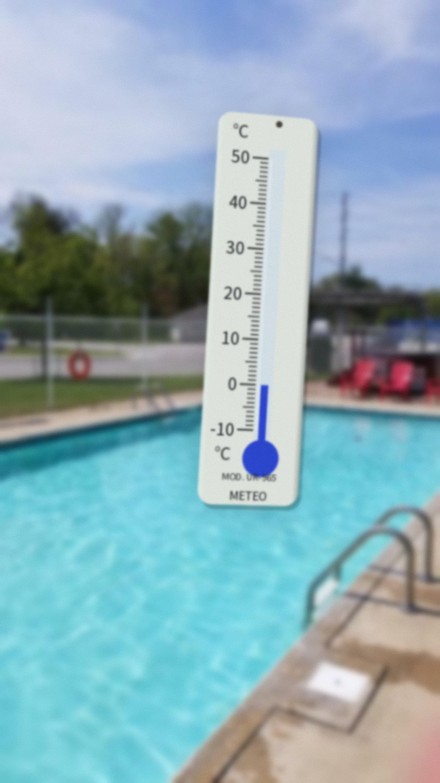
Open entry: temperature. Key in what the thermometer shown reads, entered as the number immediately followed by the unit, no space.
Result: 0°C
